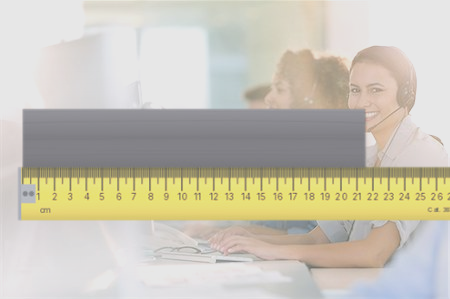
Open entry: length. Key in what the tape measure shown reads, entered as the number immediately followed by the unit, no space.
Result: 21.5cm
